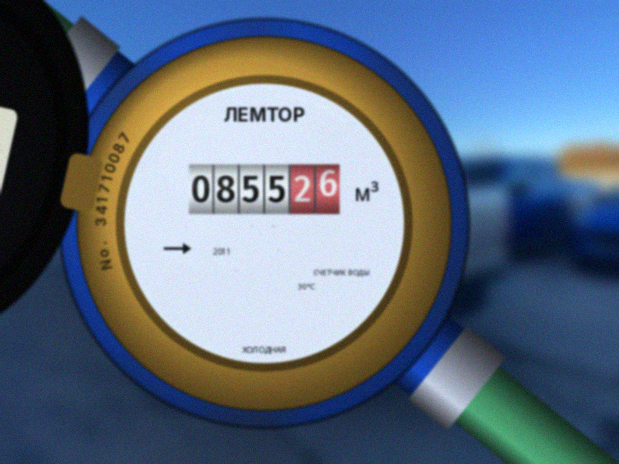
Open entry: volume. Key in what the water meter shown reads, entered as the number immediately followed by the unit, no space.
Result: 855.26m³
